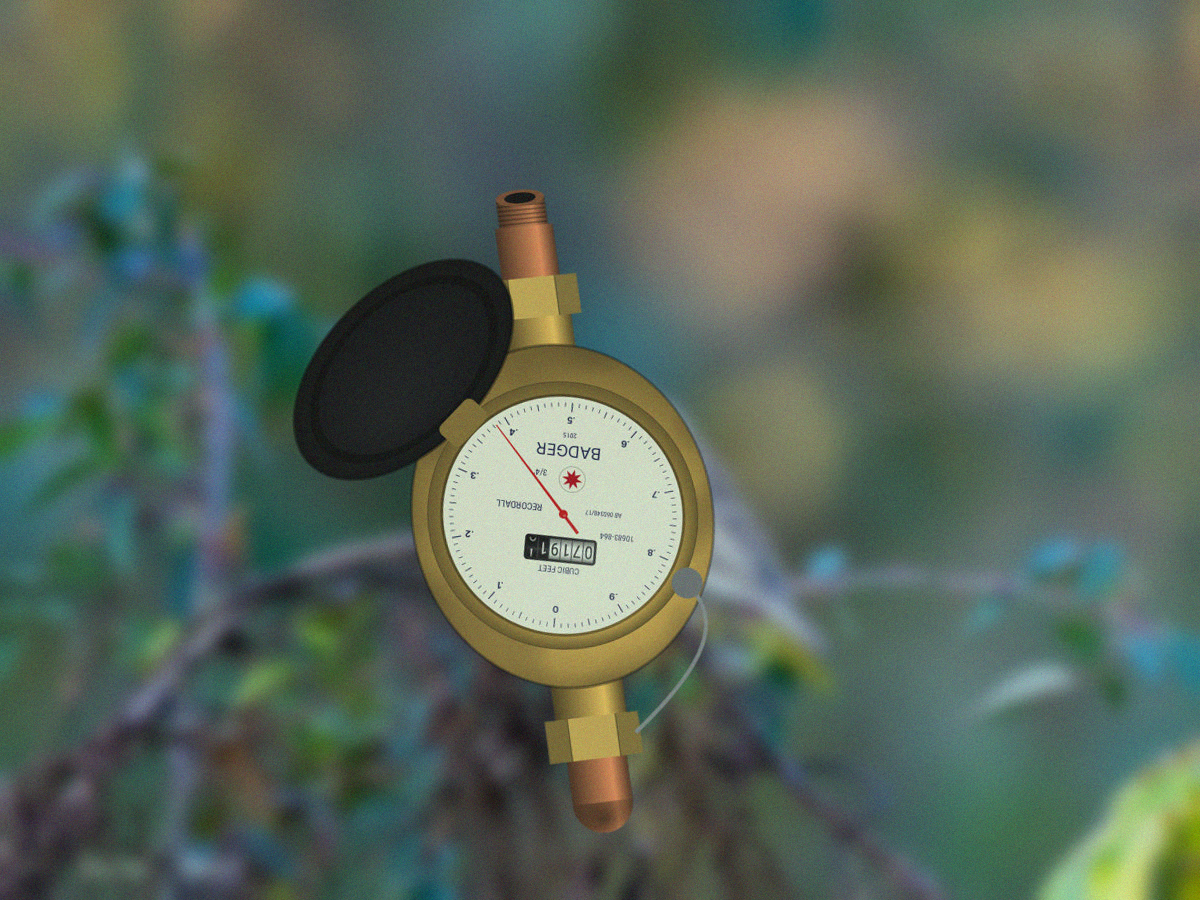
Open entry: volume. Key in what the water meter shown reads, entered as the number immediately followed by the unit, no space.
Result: 71911.38ft³
